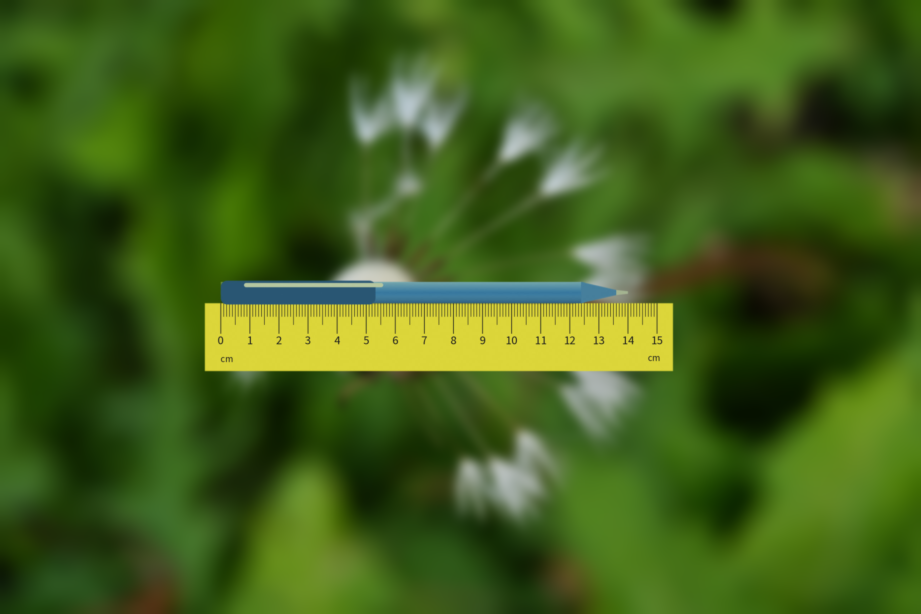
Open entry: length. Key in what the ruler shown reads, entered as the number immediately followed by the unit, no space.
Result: 14cm
